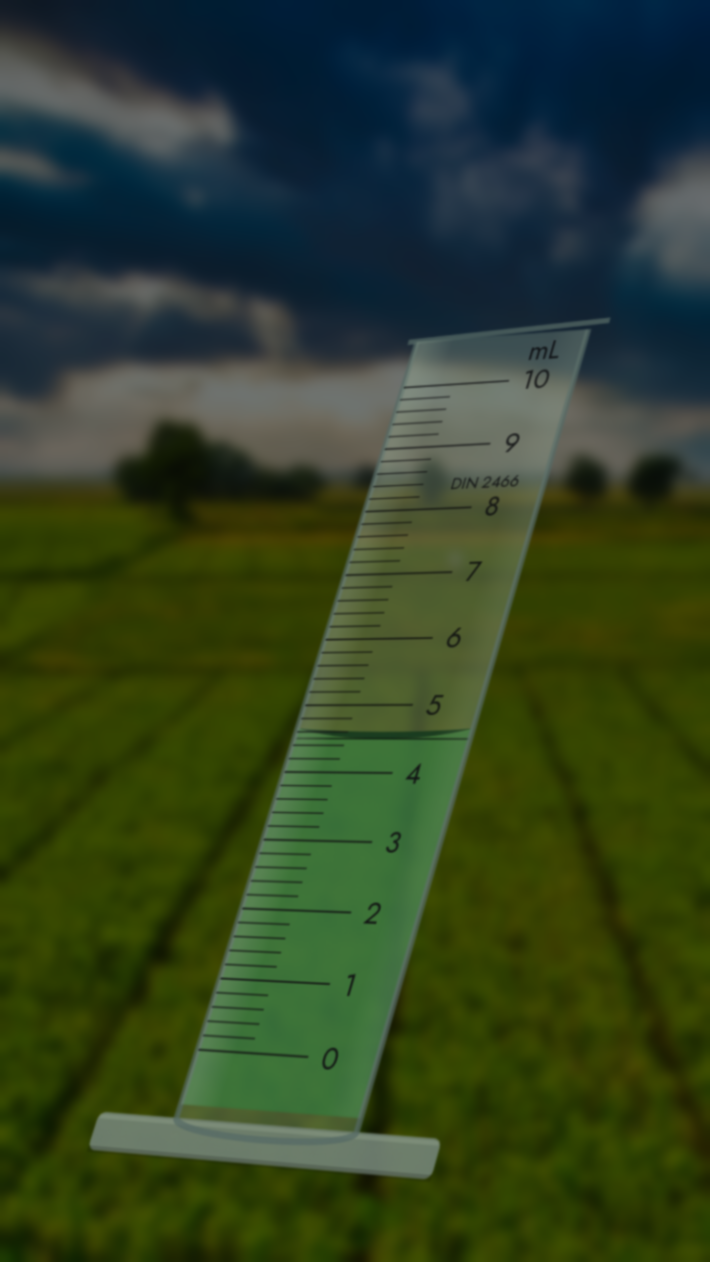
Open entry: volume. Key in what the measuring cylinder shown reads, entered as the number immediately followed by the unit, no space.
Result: 4.5mL
